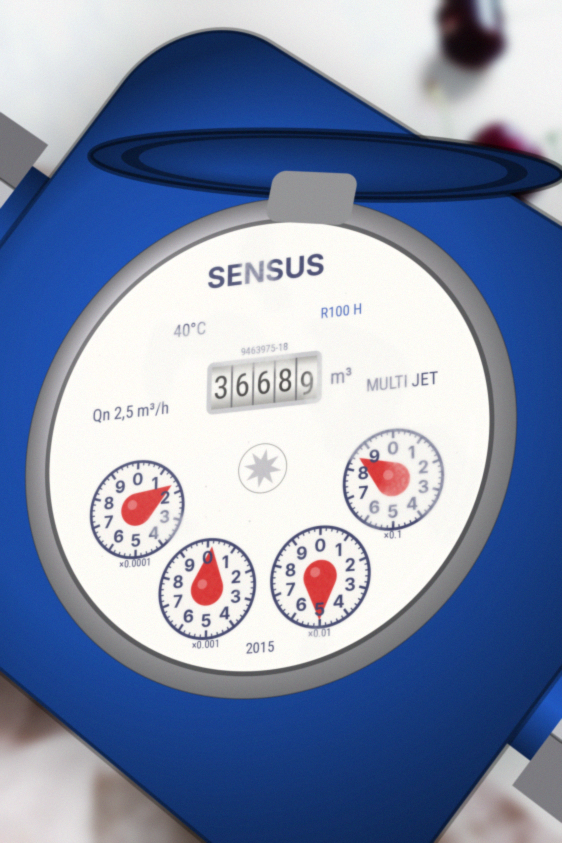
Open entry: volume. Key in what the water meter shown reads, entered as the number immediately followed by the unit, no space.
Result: 36688.8501m³
